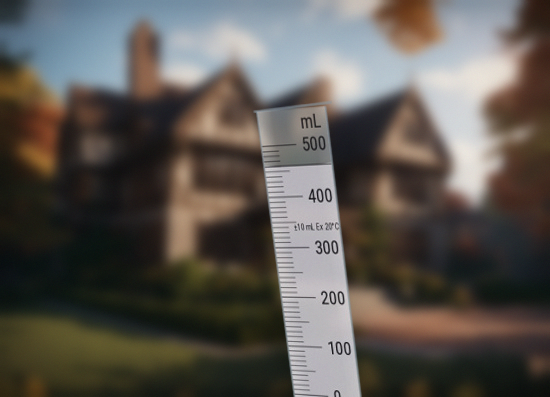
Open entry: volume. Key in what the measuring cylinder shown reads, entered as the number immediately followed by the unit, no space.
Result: 460mL
